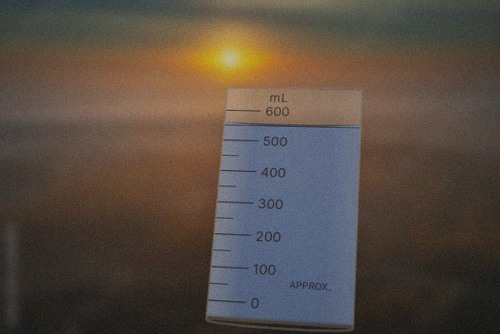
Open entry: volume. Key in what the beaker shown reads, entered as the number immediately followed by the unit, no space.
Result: 550mL
